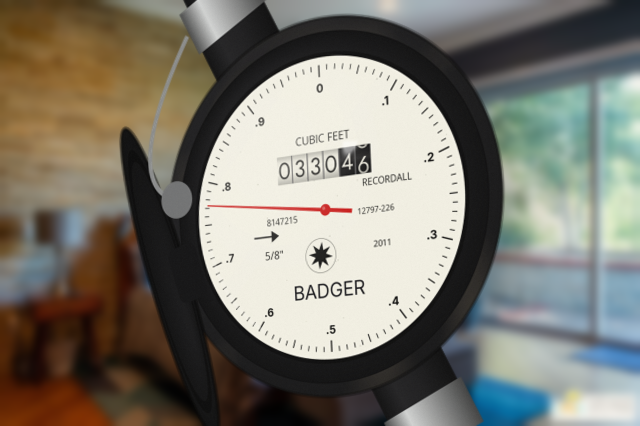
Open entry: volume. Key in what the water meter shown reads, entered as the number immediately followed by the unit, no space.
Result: 33045.77ft³
